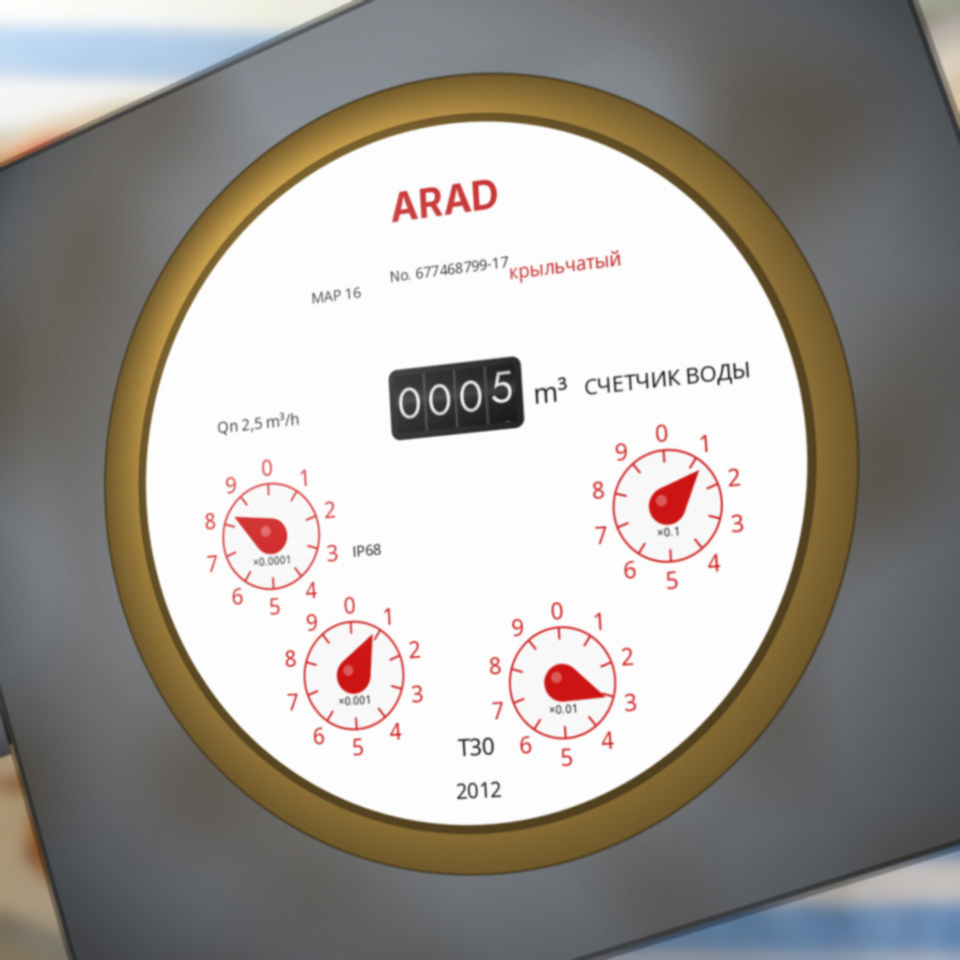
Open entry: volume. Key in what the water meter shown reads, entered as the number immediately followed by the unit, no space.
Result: 5.1308m³
